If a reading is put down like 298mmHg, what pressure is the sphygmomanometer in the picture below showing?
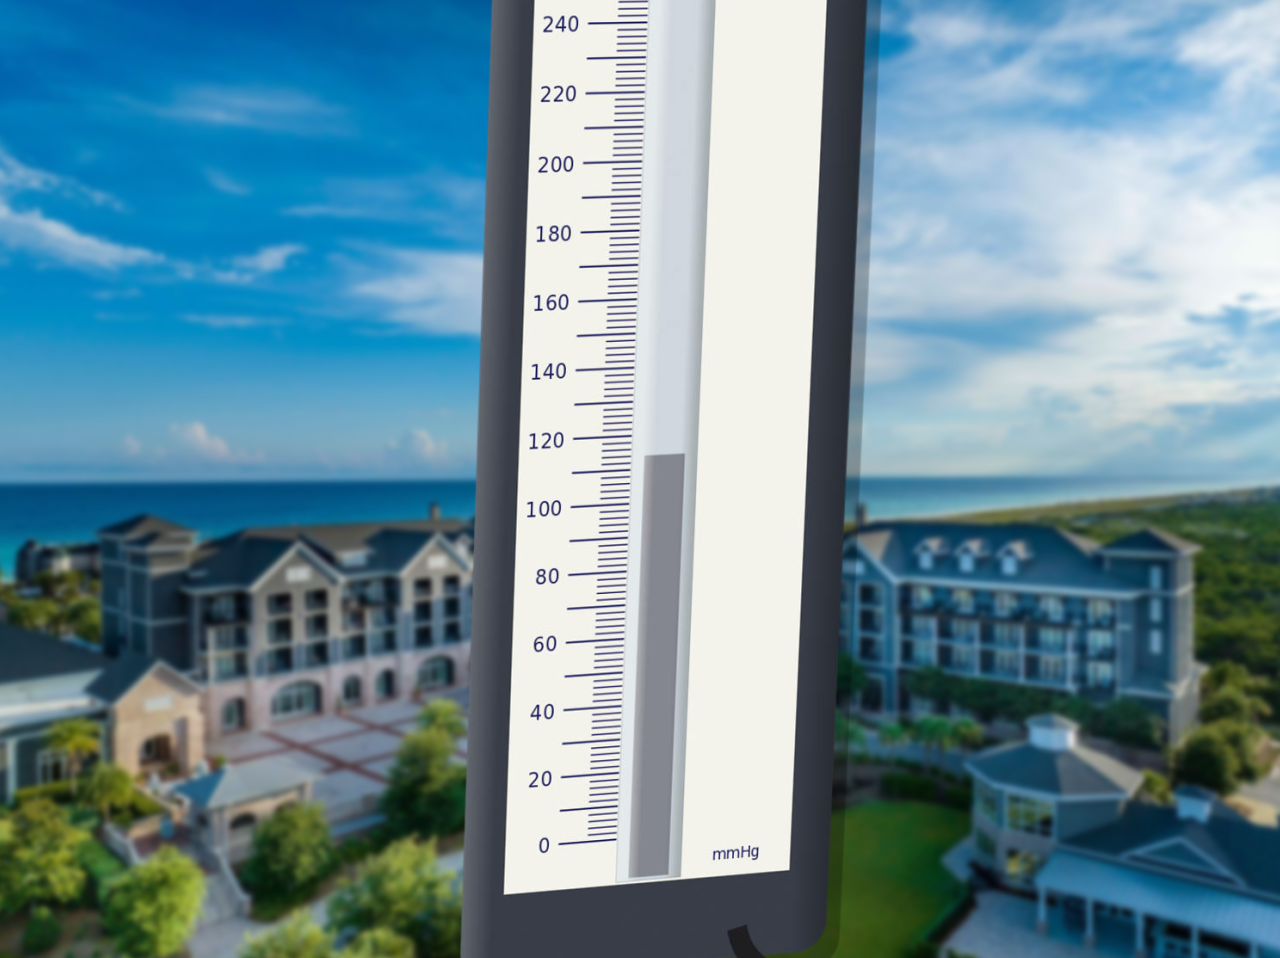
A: 114mmHg
